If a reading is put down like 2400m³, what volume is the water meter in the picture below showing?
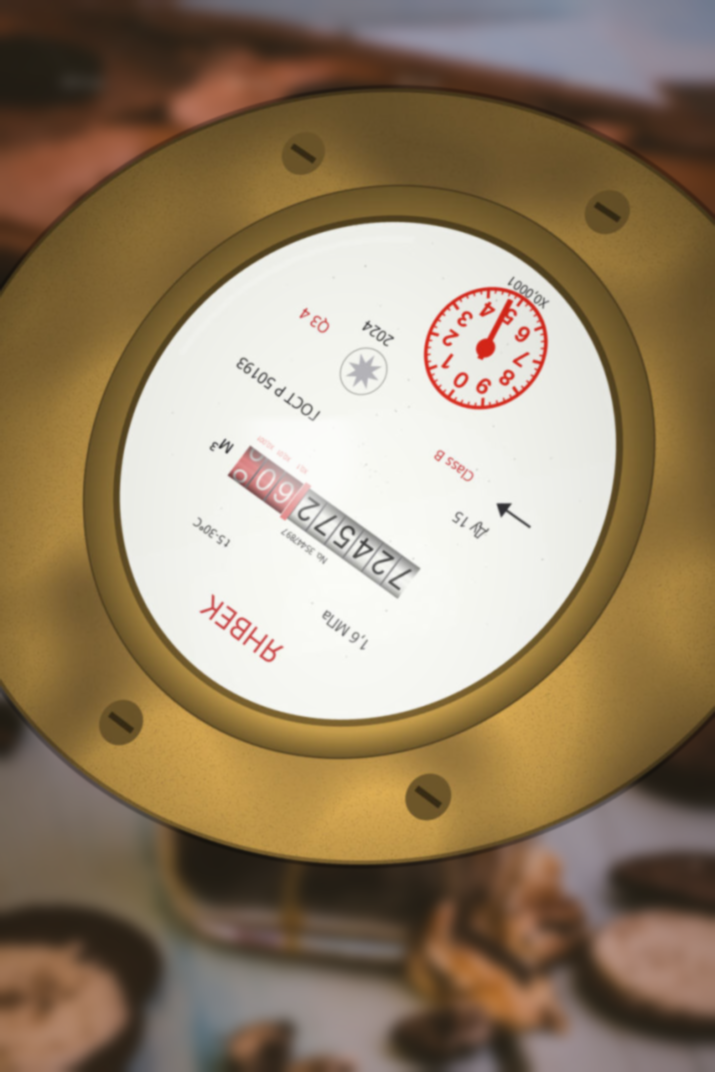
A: 724572.6084m³
